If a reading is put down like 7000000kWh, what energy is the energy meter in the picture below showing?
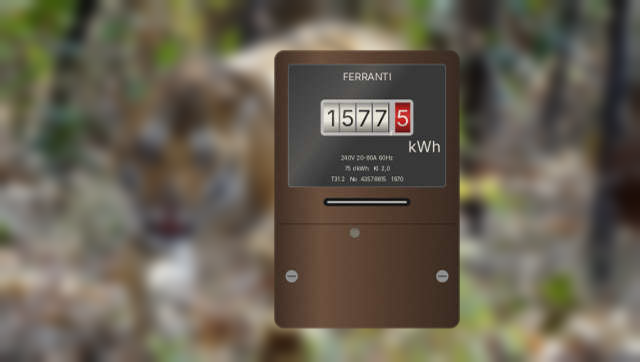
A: 1577.5kWh
